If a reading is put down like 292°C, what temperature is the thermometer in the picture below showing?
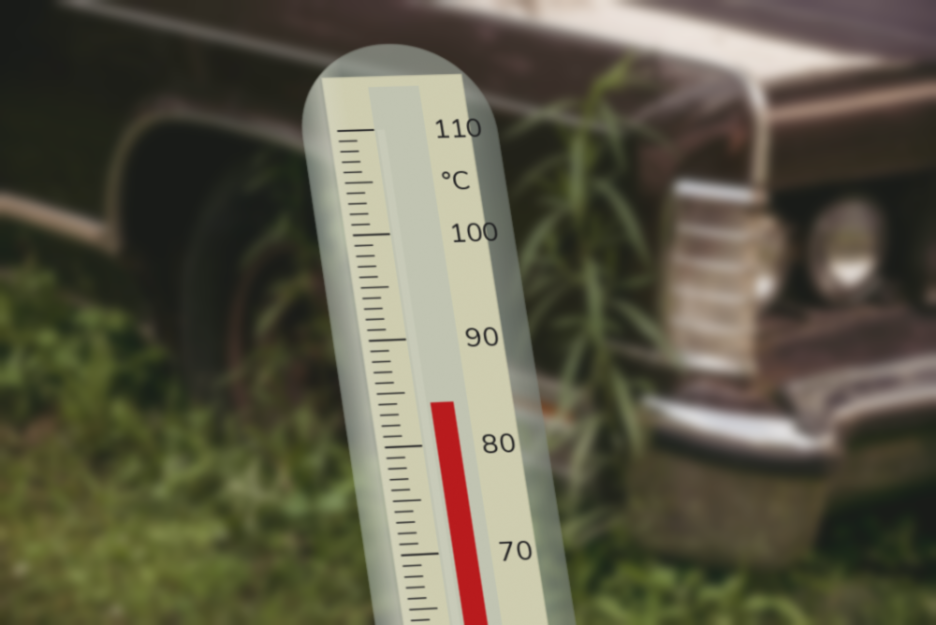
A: 84°C
